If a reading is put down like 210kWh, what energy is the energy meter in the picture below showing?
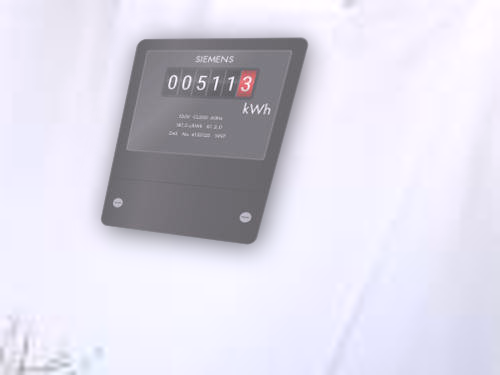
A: 511.3kWh
